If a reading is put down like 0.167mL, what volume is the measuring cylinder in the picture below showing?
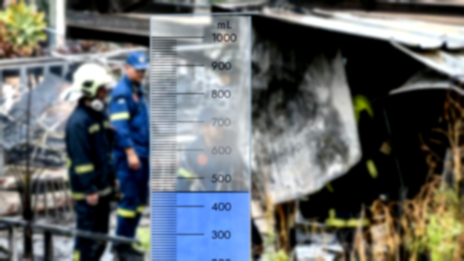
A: 450mL
